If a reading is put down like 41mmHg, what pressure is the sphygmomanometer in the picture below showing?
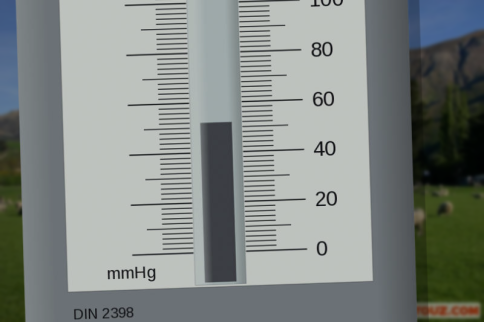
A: 52mmHg
